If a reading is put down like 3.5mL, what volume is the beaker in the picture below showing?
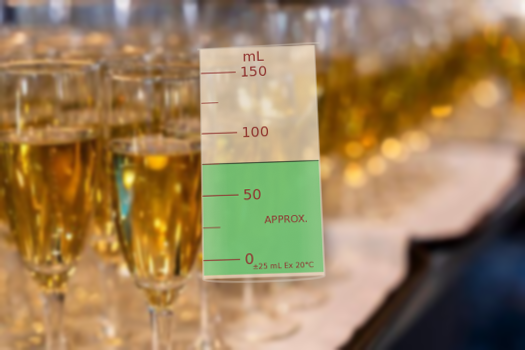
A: 75mL
